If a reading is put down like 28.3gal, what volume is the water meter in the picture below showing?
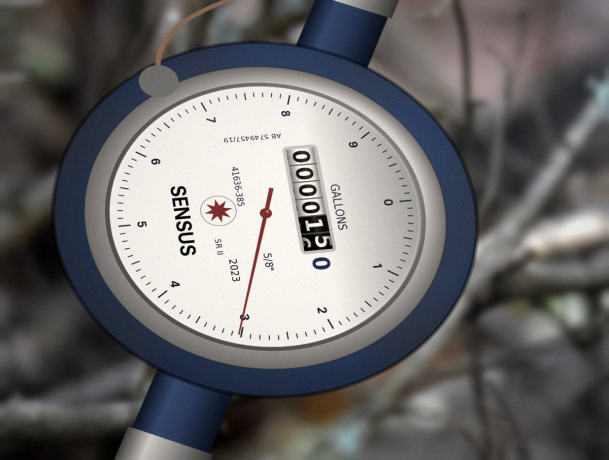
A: 153.0gal
